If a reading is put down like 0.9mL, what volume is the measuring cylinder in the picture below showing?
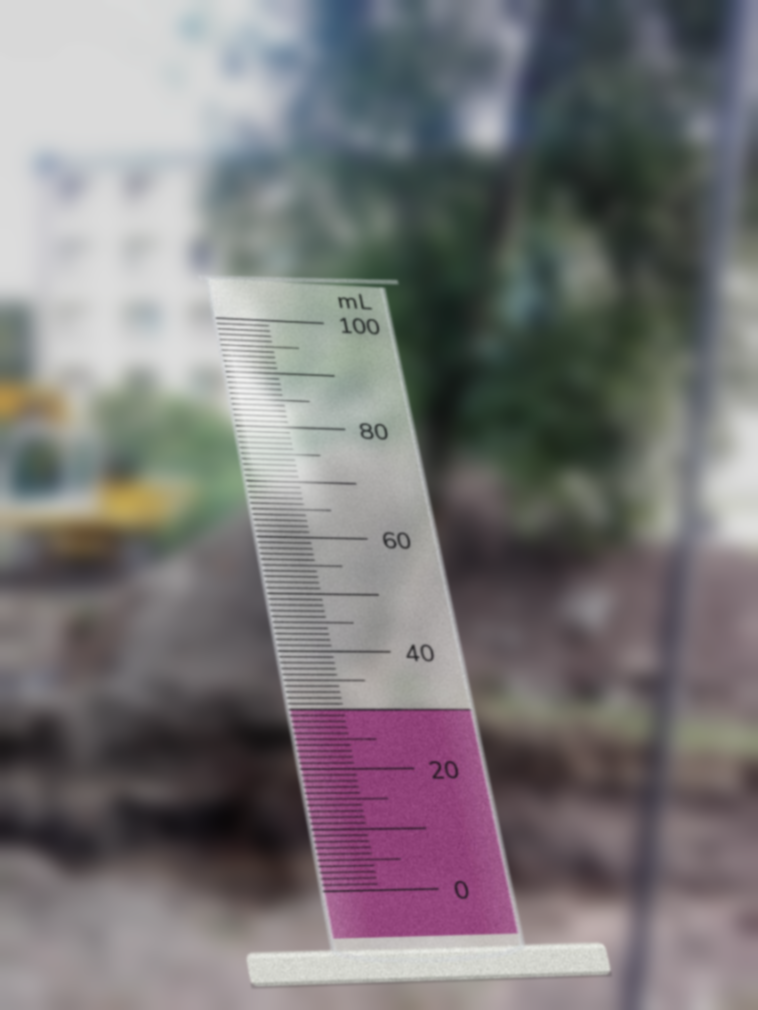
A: 30mL
